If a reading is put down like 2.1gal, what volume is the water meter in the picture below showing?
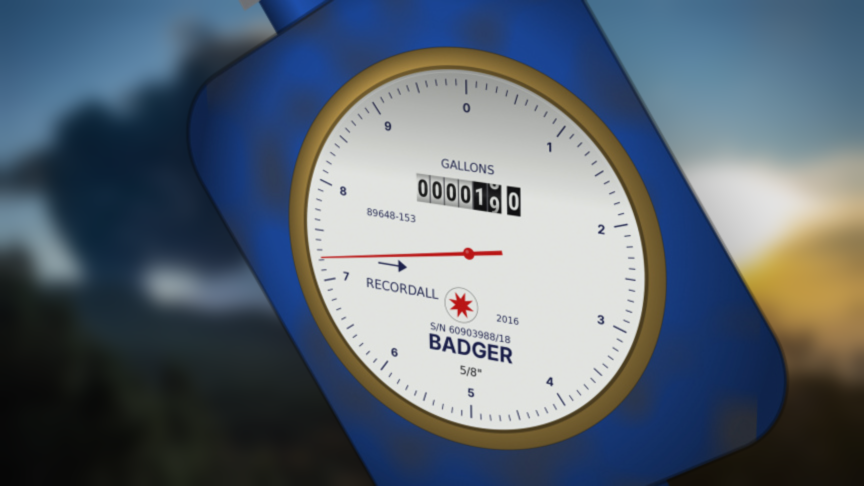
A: 187.2gal
